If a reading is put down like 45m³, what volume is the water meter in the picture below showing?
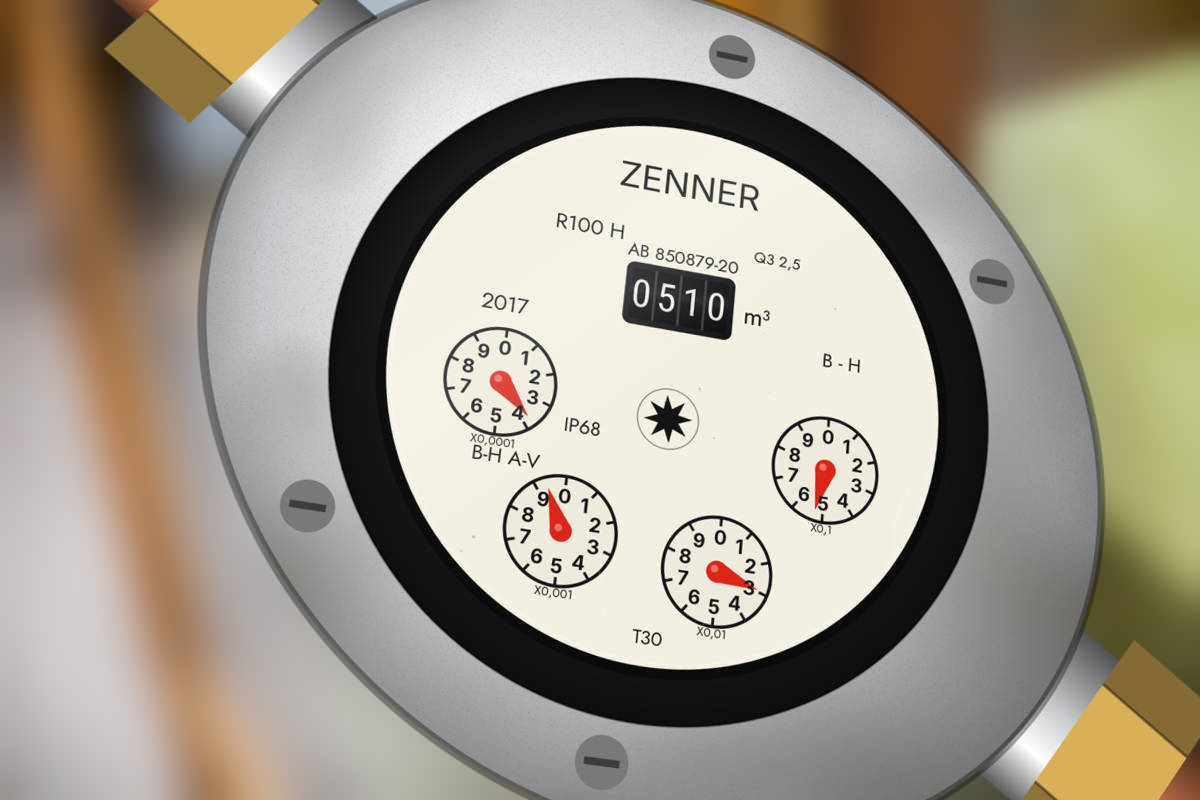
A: 510.5293m³
